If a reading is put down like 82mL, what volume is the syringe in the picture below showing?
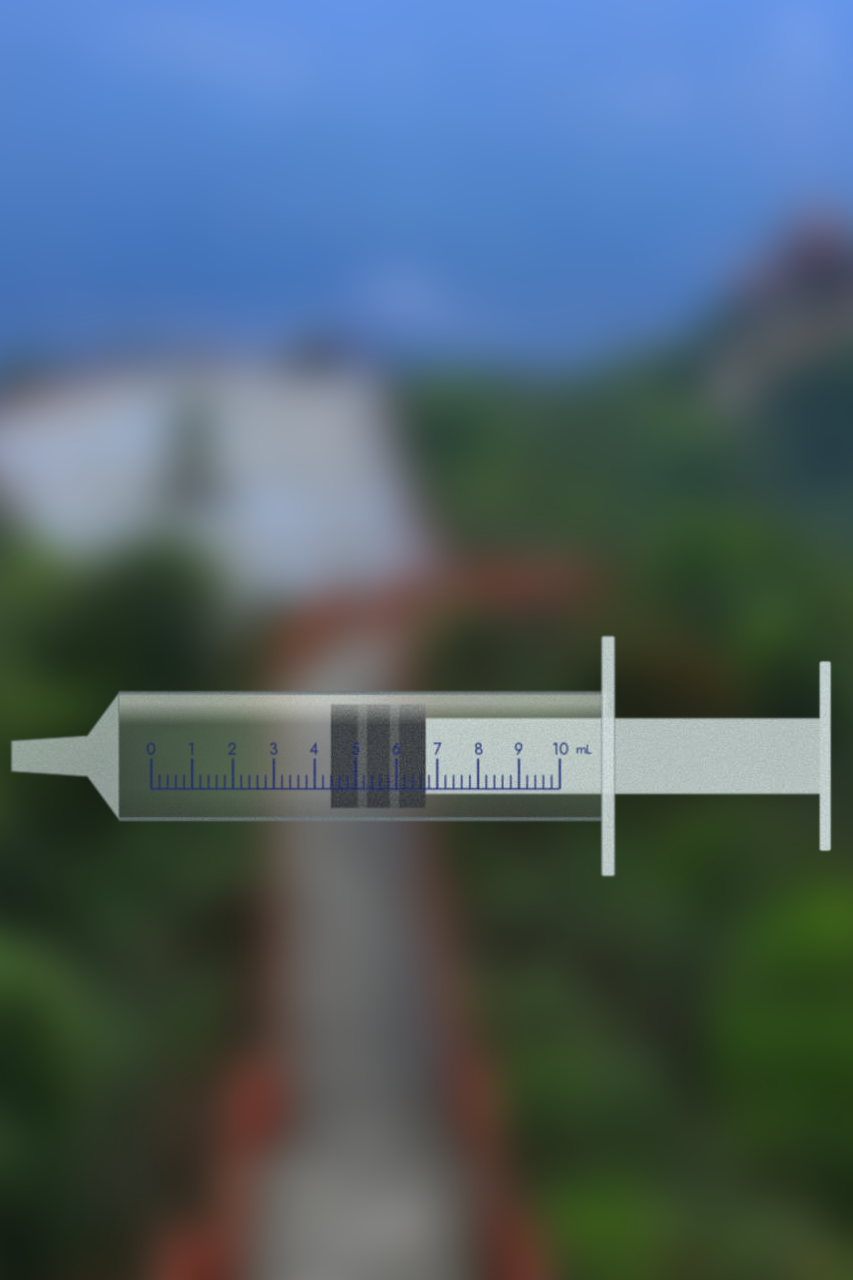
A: 4.4mL
